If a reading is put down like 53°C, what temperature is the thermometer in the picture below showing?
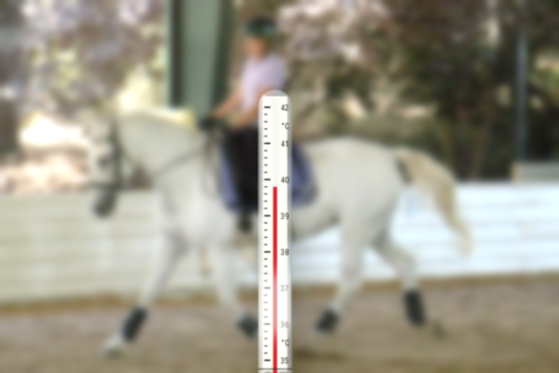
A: 39.8°C
